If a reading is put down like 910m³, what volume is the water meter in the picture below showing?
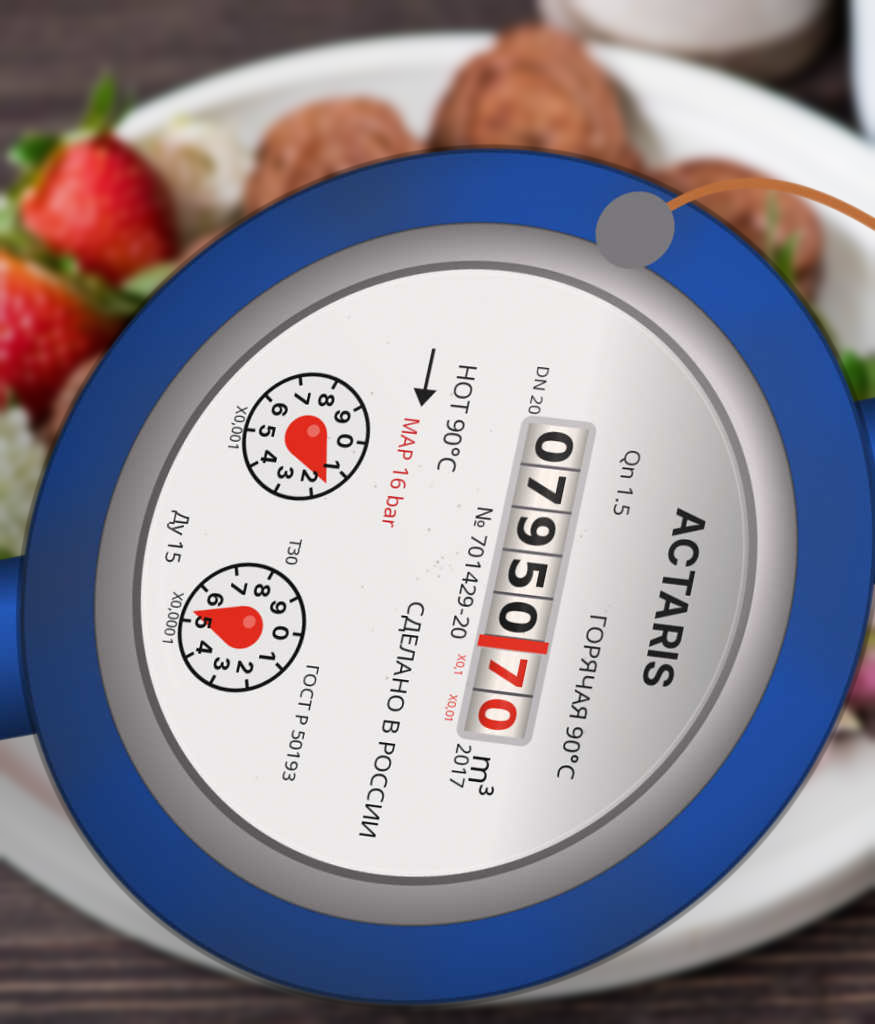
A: 7950.7015m³
